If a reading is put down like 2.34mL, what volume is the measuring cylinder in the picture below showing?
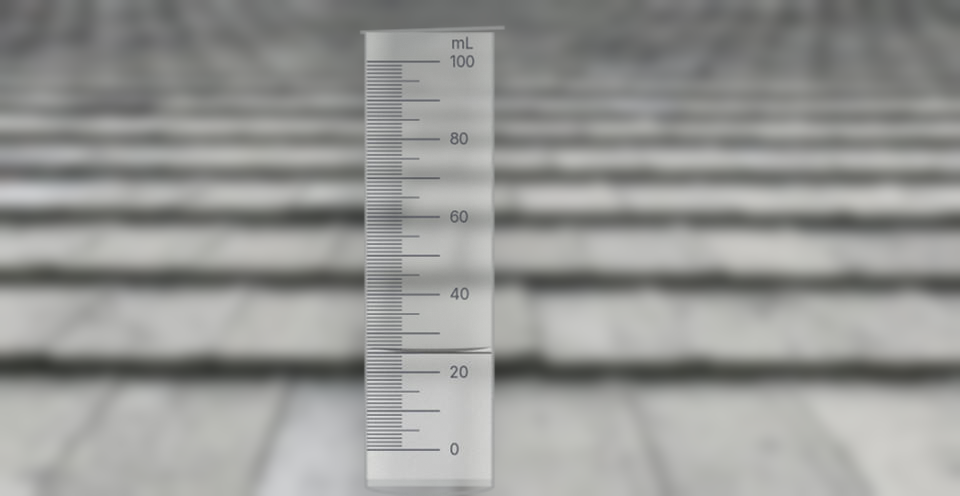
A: 25mL
